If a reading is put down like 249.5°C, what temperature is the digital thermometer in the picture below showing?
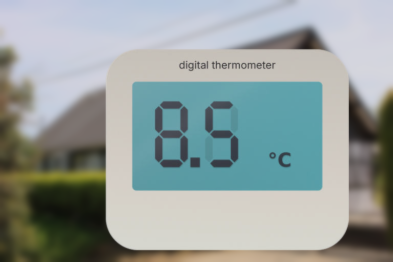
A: 8.5°C
